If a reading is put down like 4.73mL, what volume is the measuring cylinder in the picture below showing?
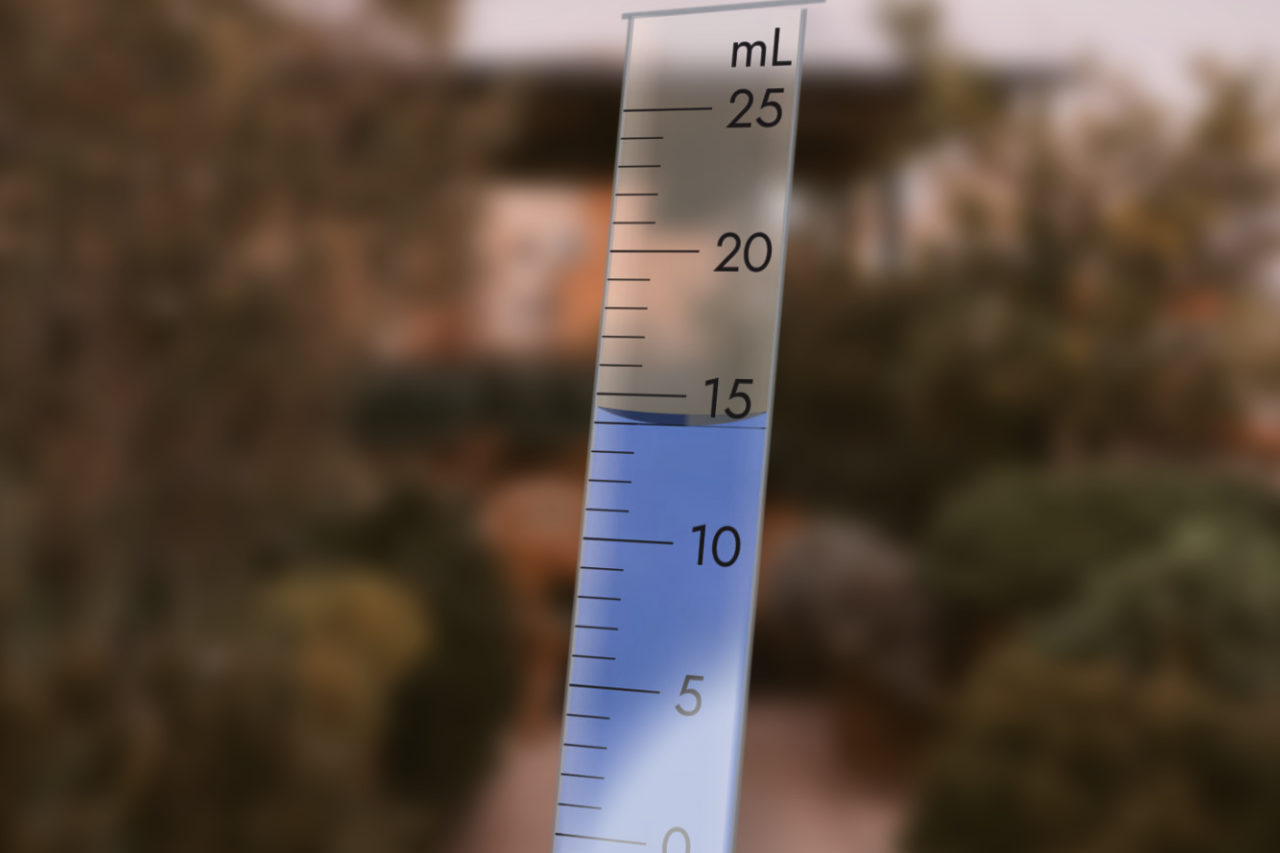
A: 14mL
